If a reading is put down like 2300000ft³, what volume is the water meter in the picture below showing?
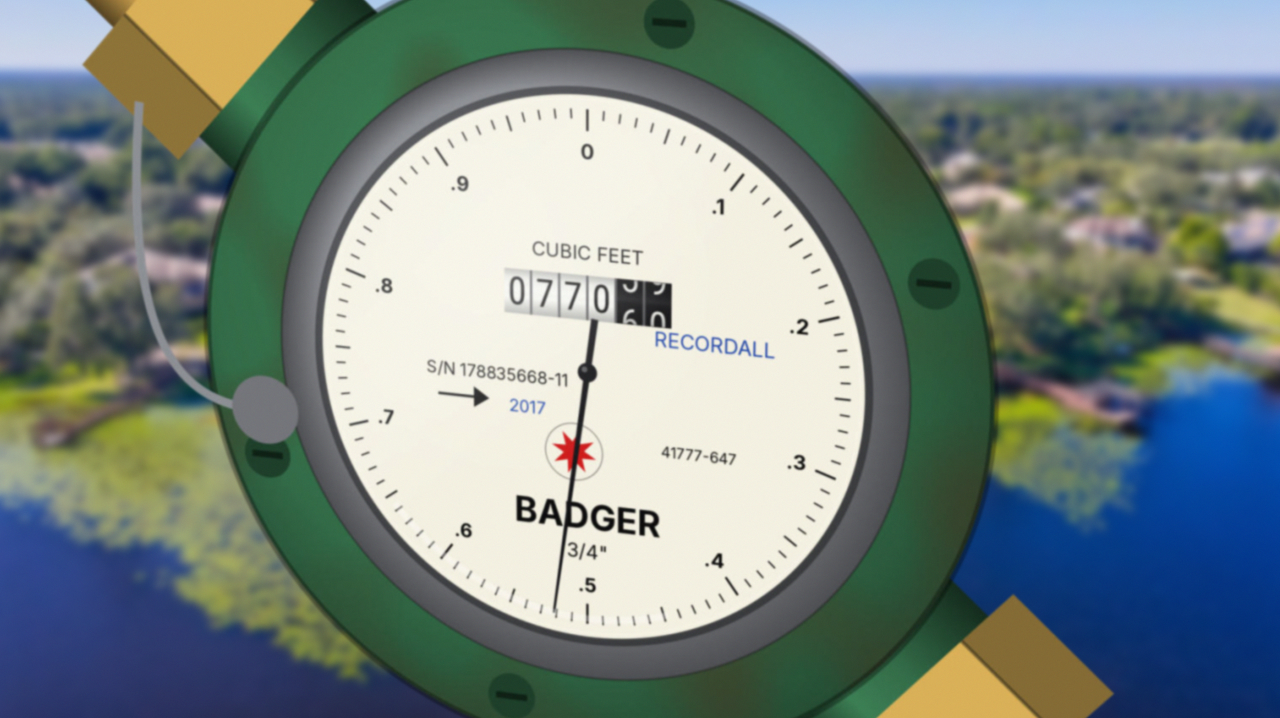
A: 77059.52ft³
